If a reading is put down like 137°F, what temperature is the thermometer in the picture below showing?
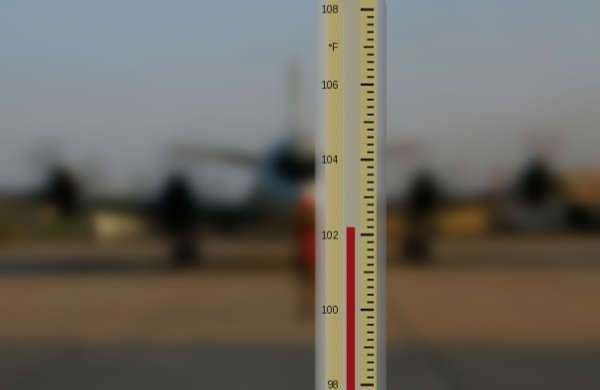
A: 102.2°F
